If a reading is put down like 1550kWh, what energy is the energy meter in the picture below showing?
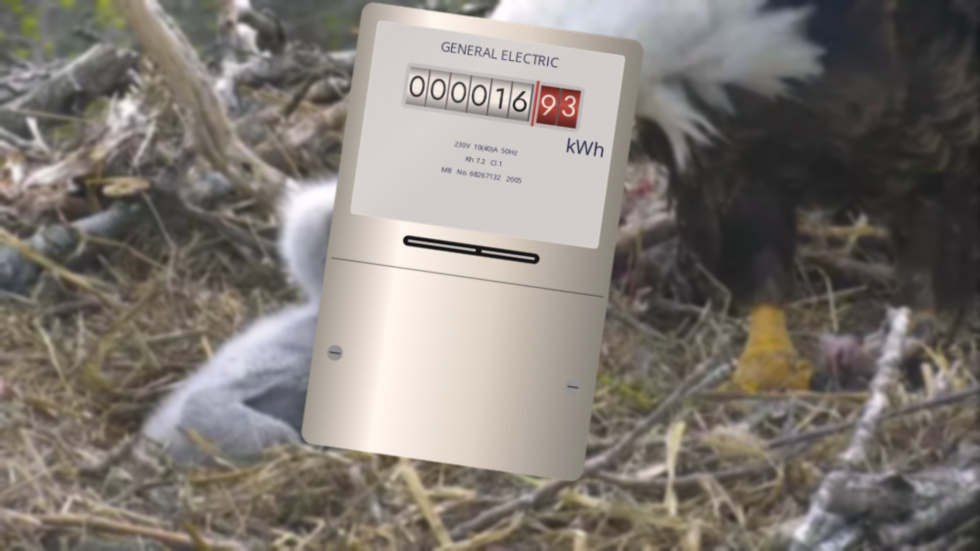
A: 16.93kWh
